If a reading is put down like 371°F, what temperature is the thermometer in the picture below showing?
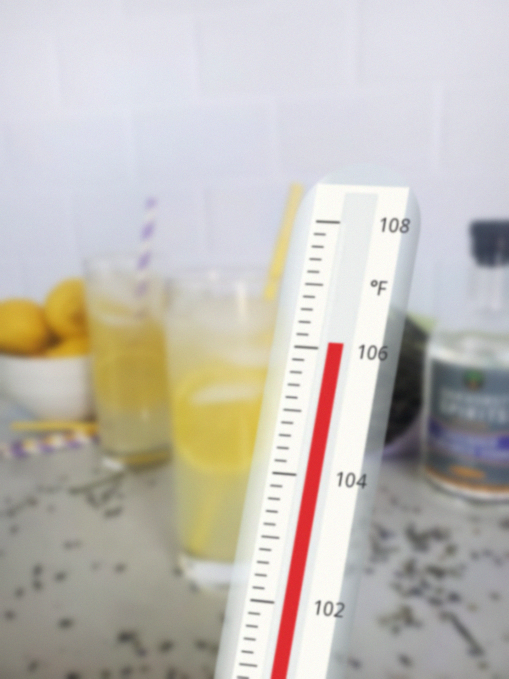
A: 106.1°F
